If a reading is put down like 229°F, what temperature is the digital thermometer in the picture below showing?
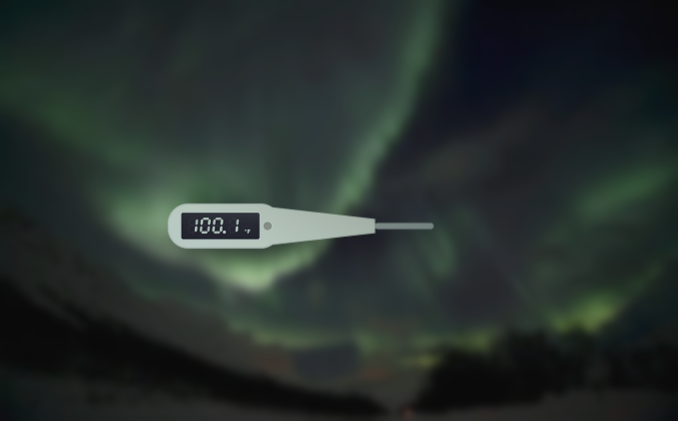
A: 100.1°F
